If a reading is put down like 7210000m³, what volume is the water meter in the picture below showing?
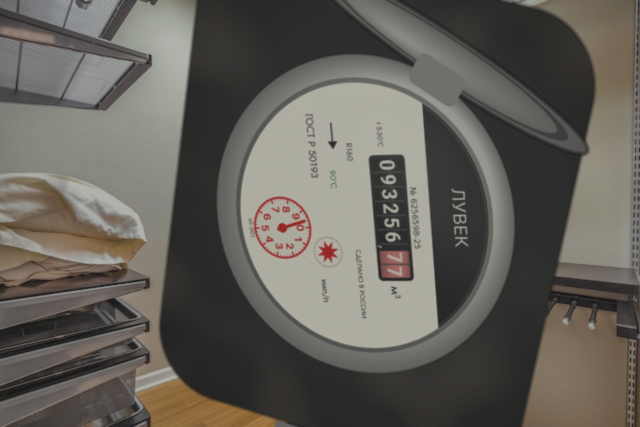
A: 93256.769m³
